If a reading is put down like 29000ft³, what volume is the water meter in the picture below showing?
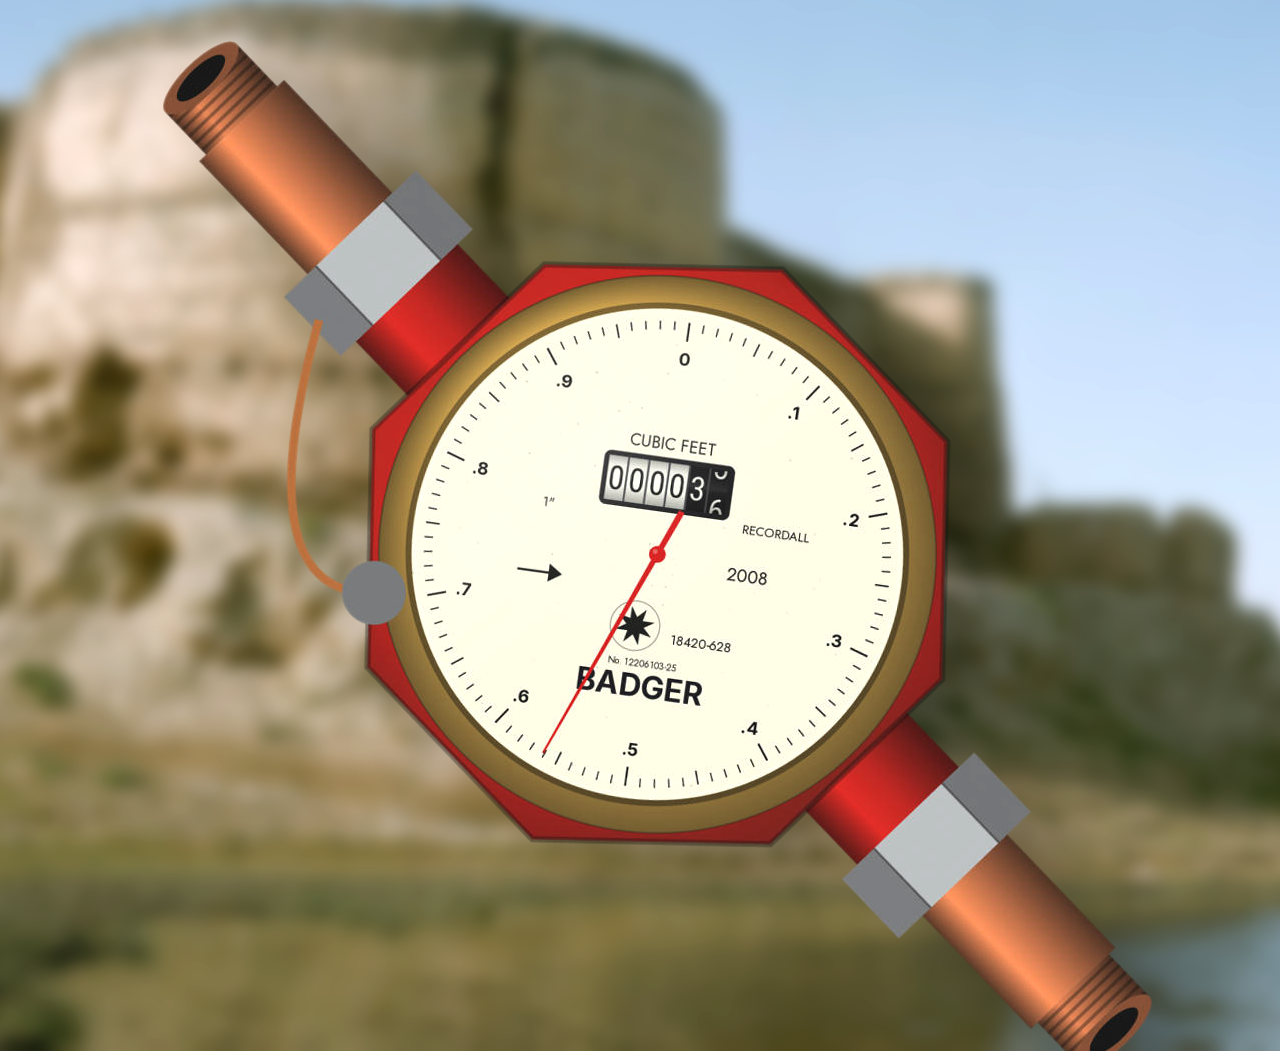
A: 35.56ft³
